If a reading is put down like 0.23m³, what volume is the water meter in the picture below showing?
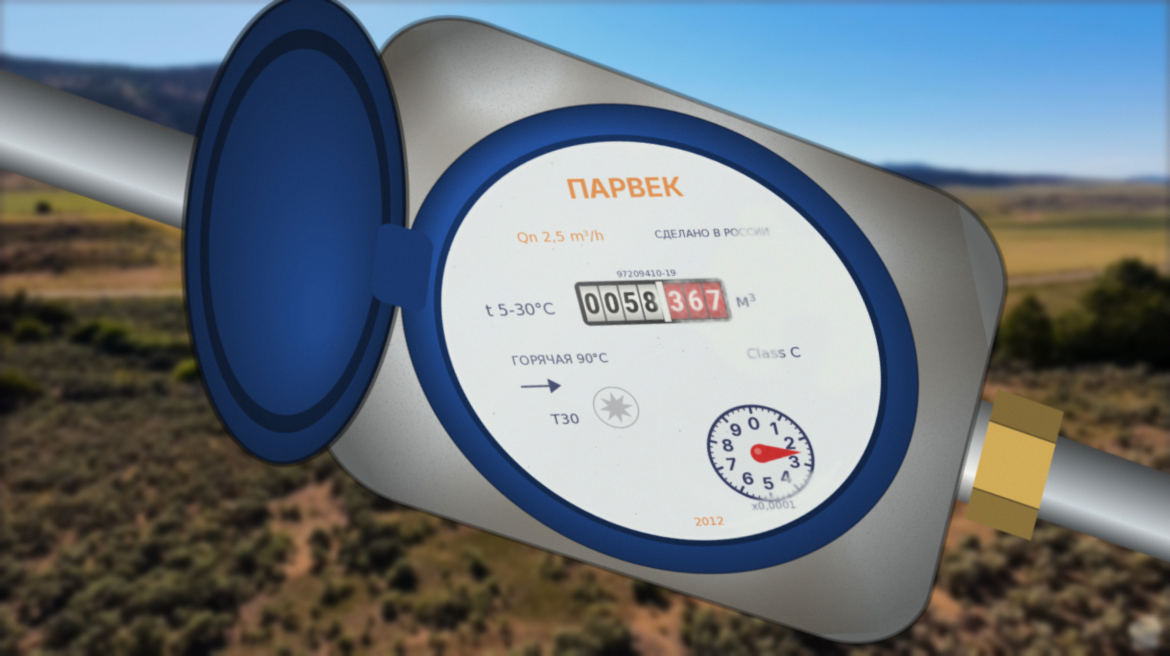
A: 58.3672m³
